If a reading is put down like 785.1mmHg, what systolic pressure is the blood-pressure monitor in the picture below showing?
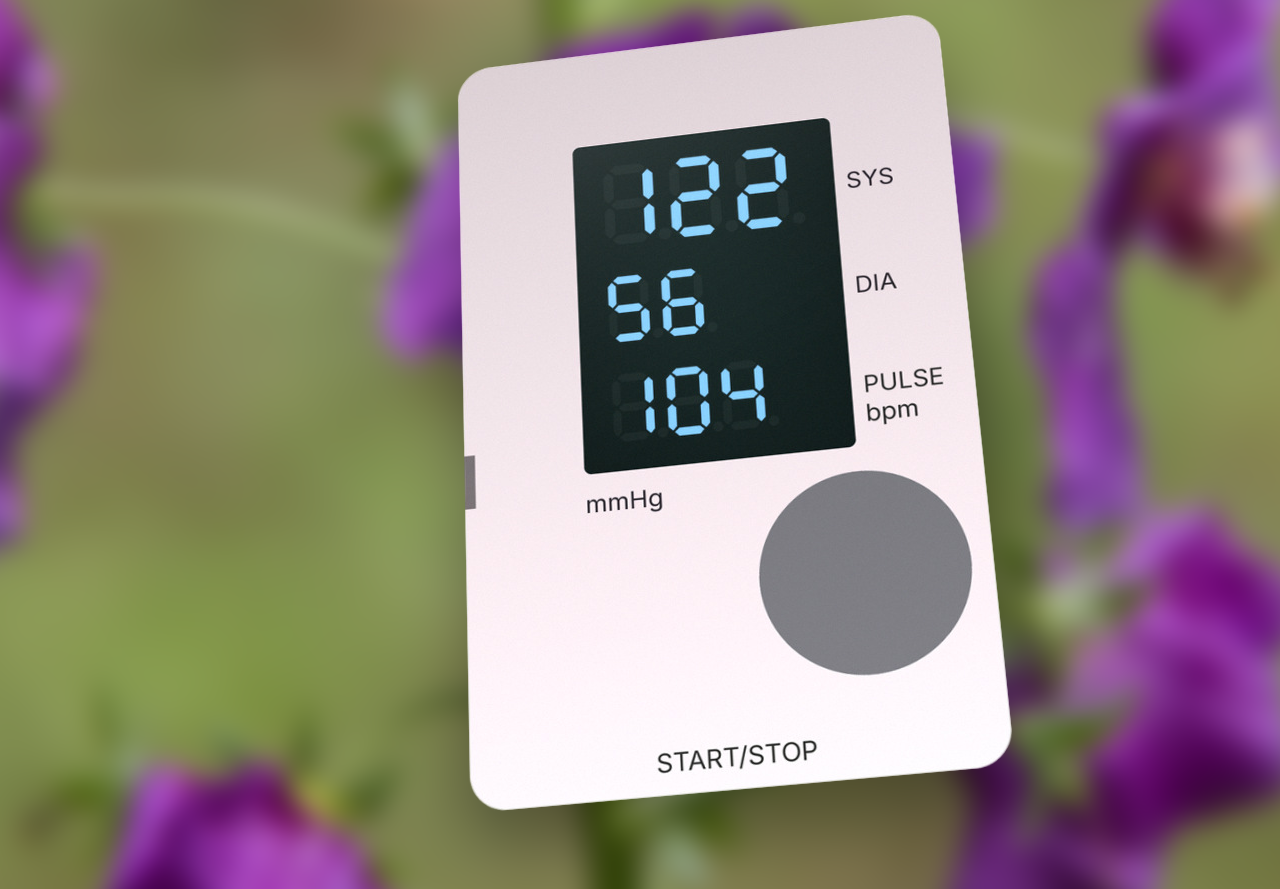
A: 122mmHg
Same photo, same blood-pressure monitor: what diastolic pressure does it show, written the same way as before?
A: 56mmHg
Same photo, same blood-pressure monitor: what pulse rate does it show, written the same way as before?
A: 104bpm
